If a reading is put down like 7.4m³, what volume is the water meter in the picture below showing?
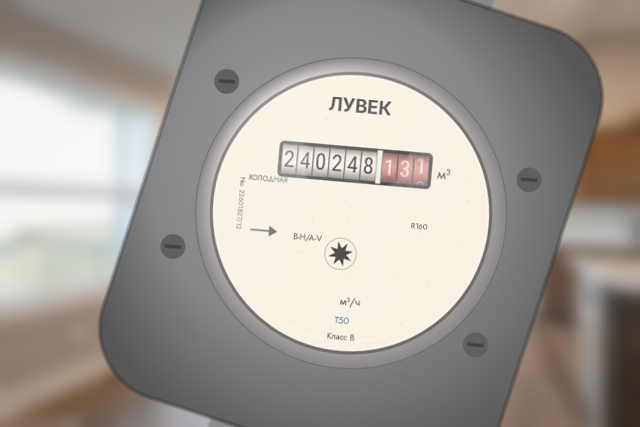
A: 240248.131m³
